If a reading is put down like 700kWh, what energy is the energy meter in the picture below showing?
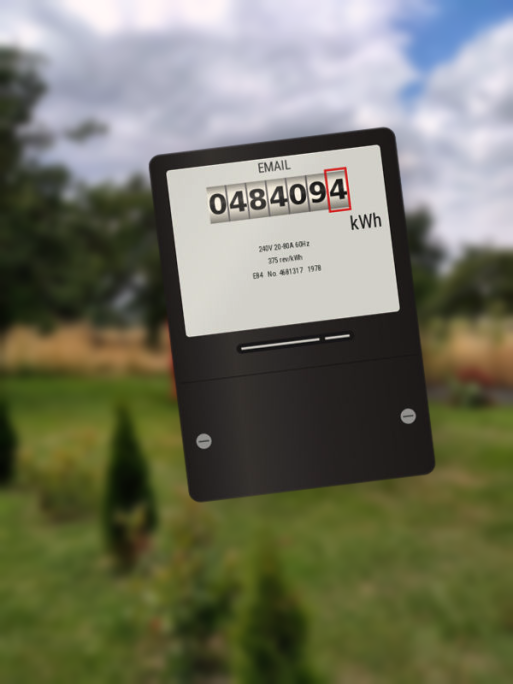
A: 48409.4kWh
